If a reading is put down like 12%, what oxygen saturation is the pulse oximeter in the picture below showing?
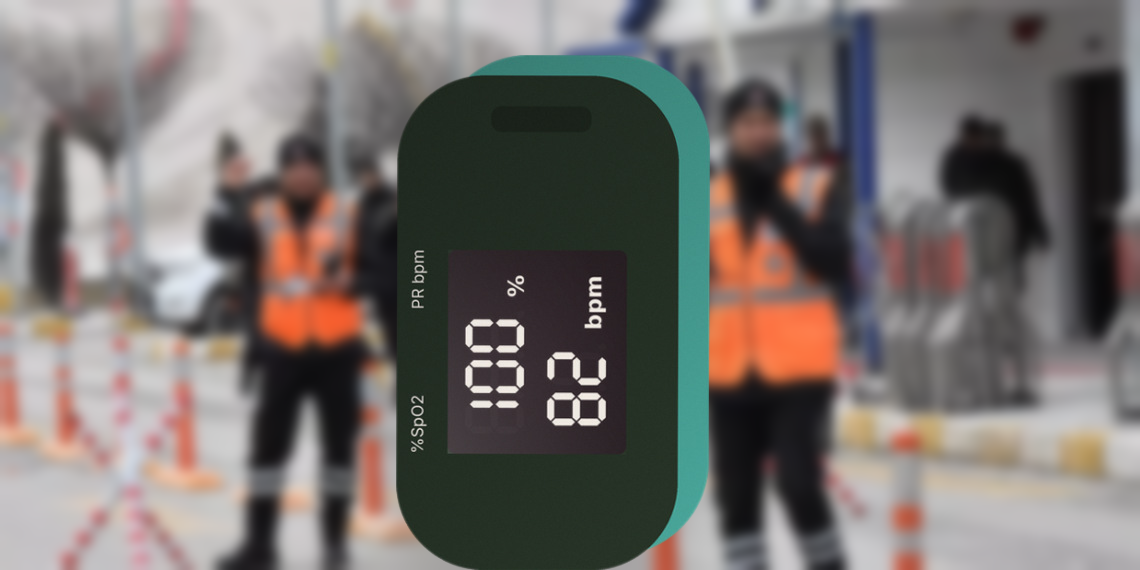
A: 100%
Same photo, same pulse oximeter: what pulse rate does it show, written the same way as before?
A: 82bpm
